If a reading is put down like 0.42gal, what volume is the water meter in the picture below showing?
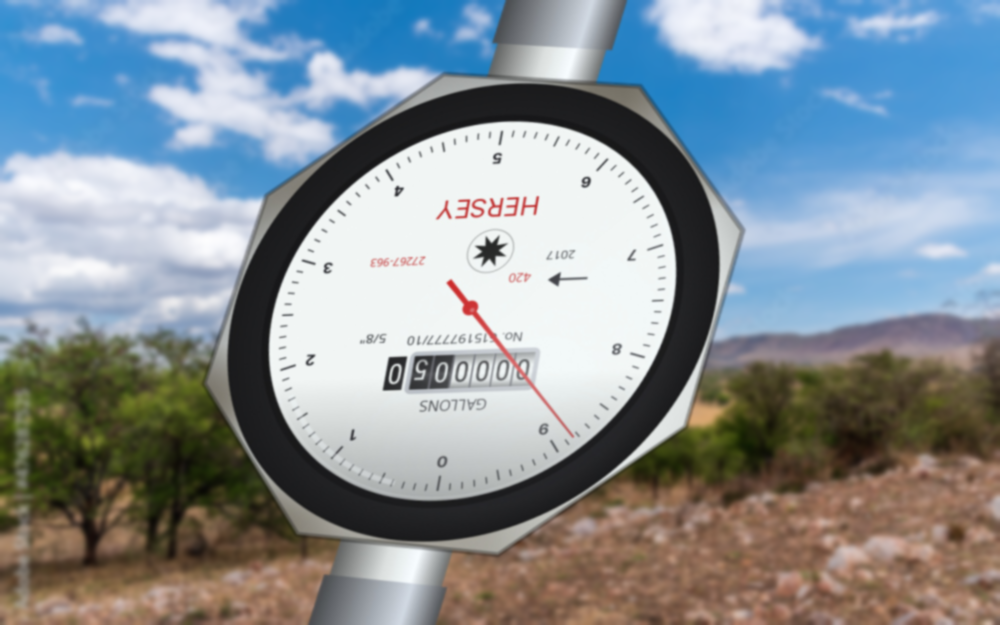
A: 48.8gal
